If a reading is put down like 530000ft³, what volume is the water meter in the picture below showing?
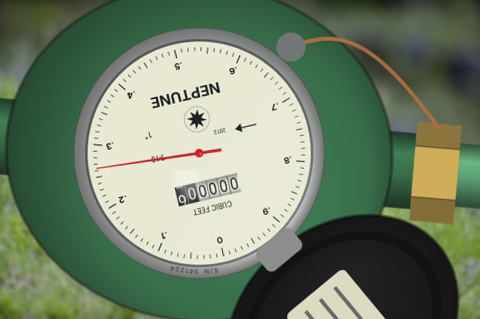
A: 6.26ft³
